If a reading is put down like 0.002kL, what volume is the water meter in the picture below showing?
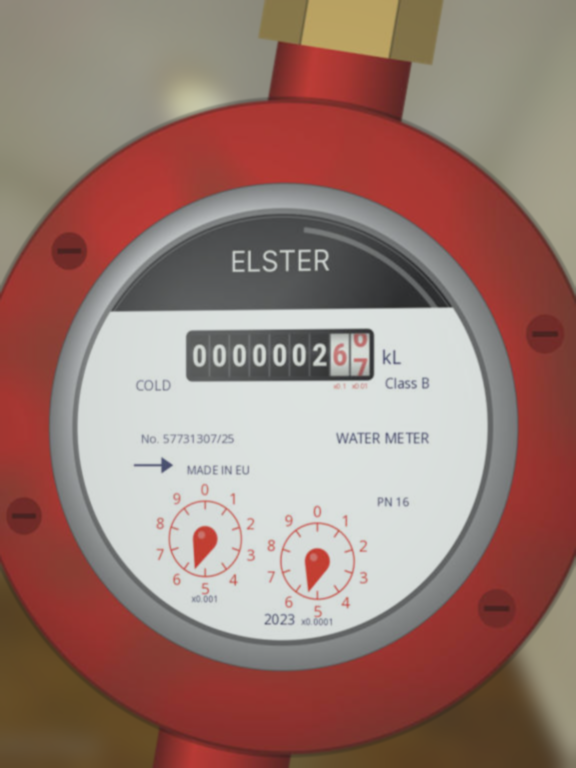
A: 2.6655kL
